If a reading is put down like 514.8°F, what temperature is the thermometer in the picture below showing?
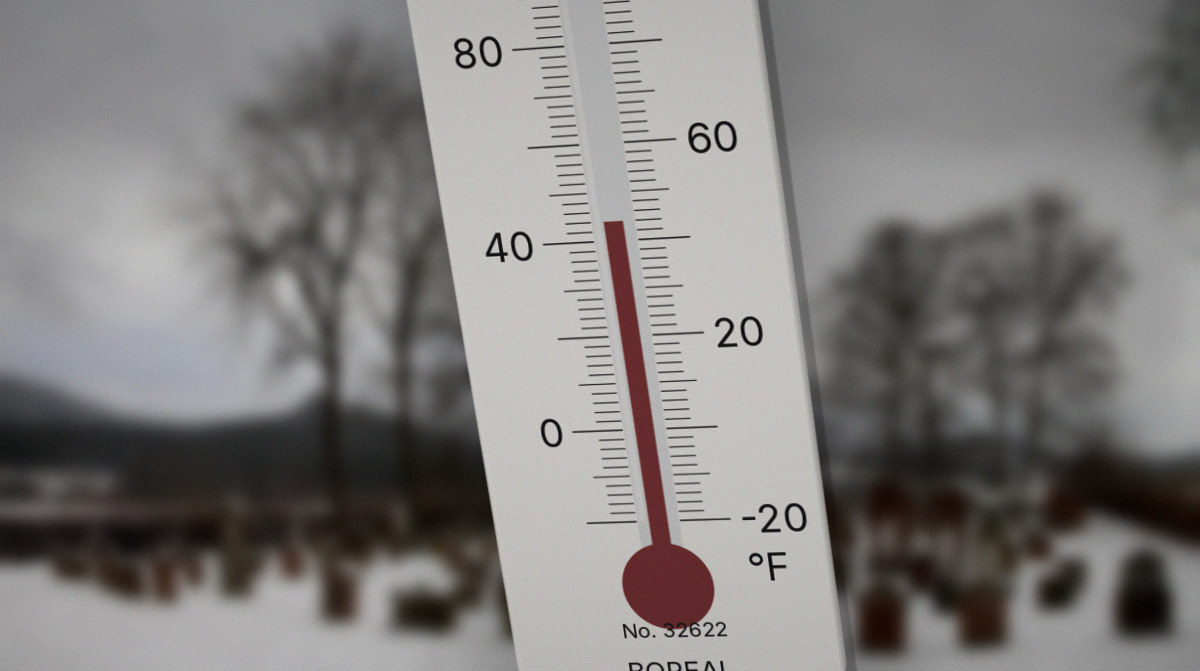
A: 44°F
